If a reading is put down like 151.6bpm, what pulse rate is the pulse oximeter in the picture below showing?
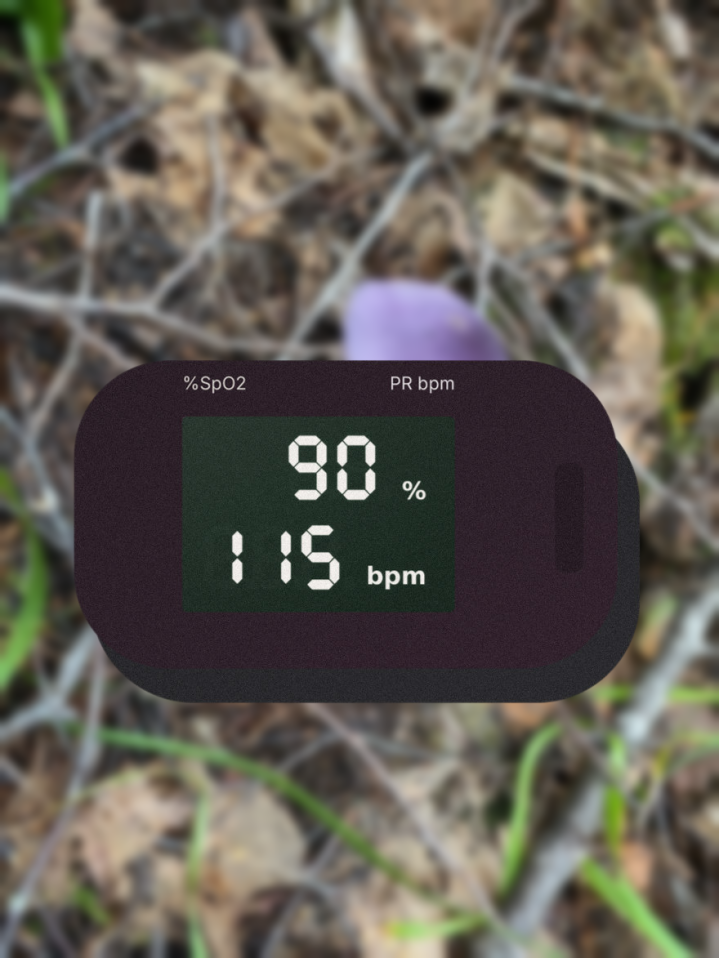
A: 115bpm
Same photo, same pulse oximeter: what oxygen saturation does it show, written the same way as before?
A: 90%
